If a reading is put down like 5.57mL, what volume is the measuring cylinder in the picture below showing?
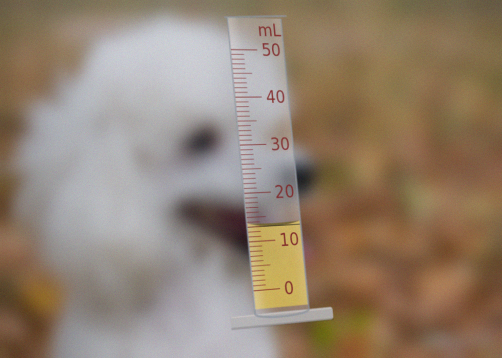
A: 13mL
